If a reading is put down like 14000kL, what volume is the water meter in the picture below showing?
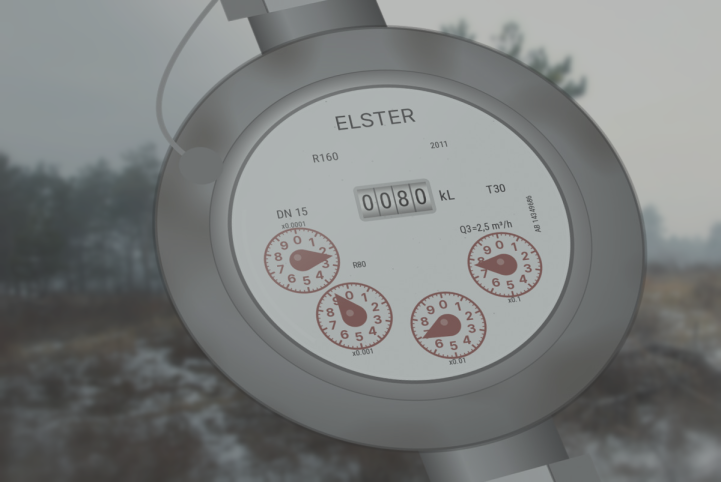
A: 80.7692kL
